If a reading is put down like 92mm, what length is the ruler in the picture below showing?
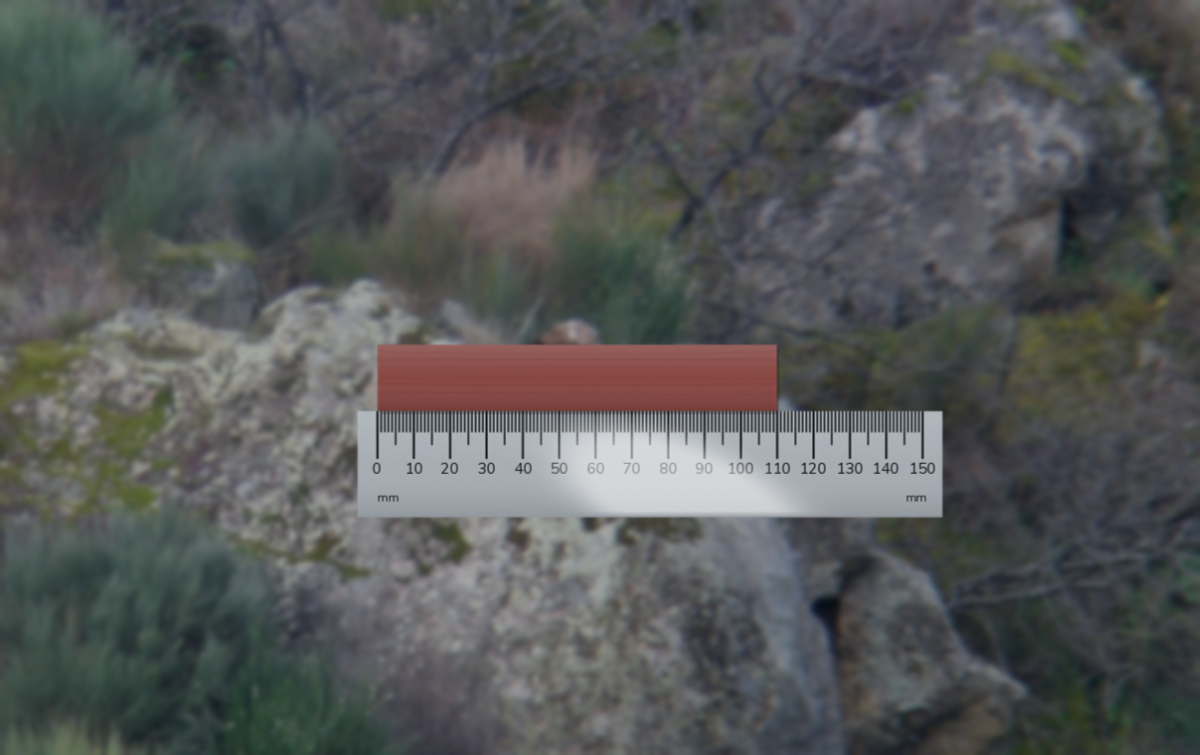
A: 110mm
